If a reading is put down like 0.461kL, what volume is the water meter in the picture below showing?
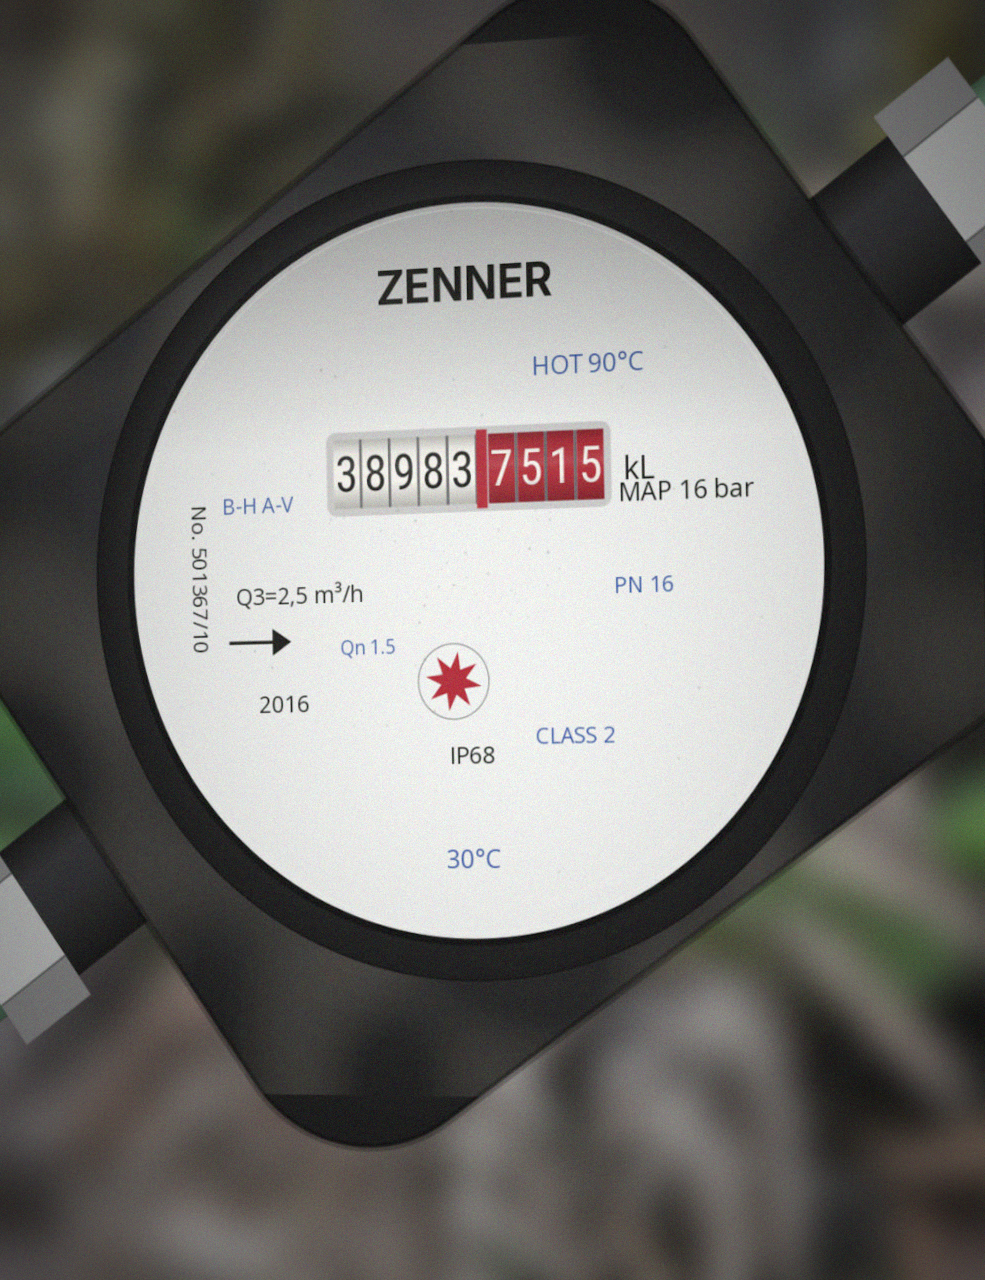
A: 38983.7515kL
